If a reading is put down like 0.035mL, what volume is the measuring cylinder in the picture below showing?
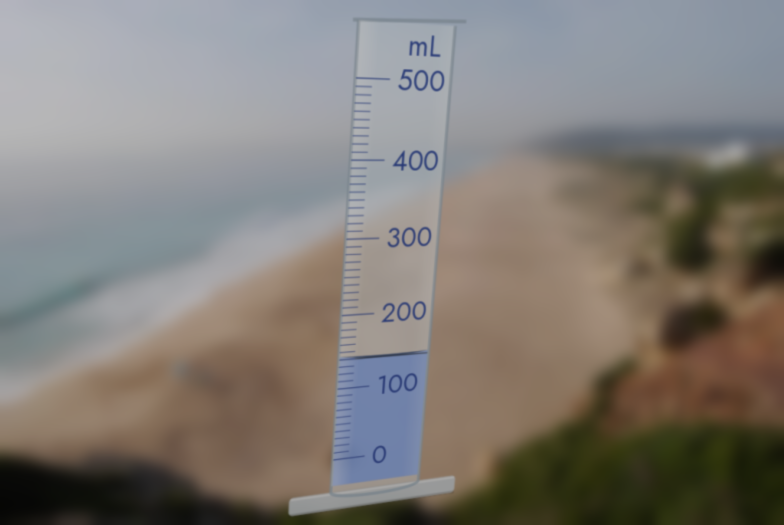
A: 140mL
